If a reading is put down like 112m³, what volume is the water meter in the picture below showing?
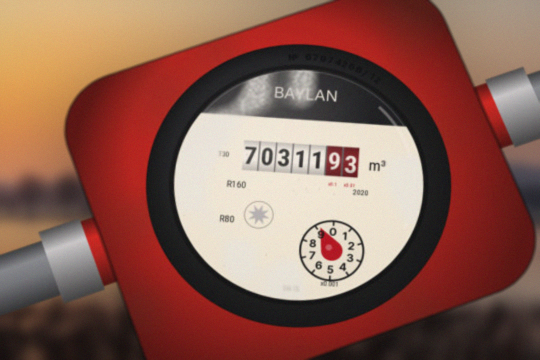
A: 70311.929m³
